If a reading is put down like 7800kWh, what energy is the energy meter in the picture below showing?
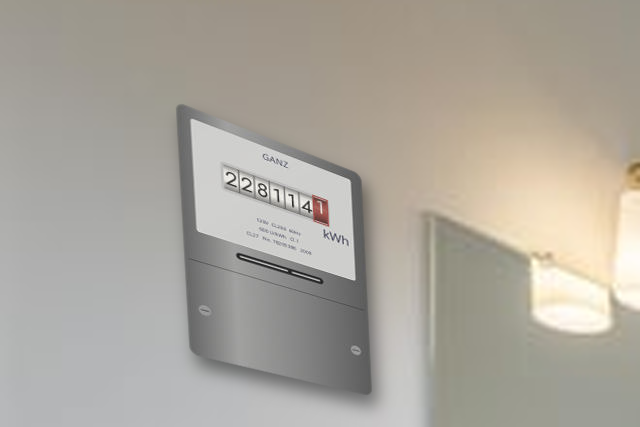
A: 228114.1kWh
